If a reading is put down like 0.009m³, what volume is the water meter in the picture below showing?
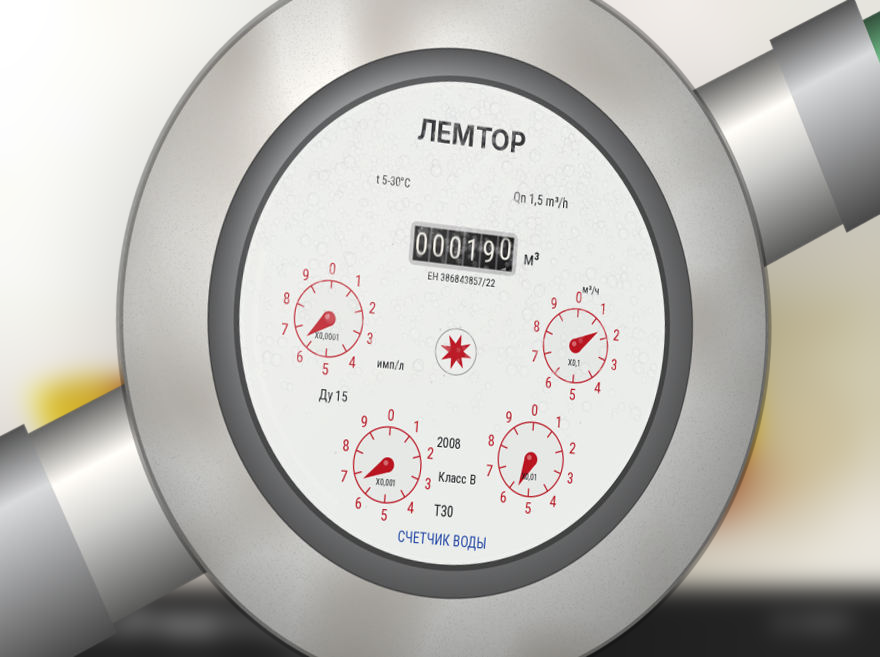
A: 190.1566m³
